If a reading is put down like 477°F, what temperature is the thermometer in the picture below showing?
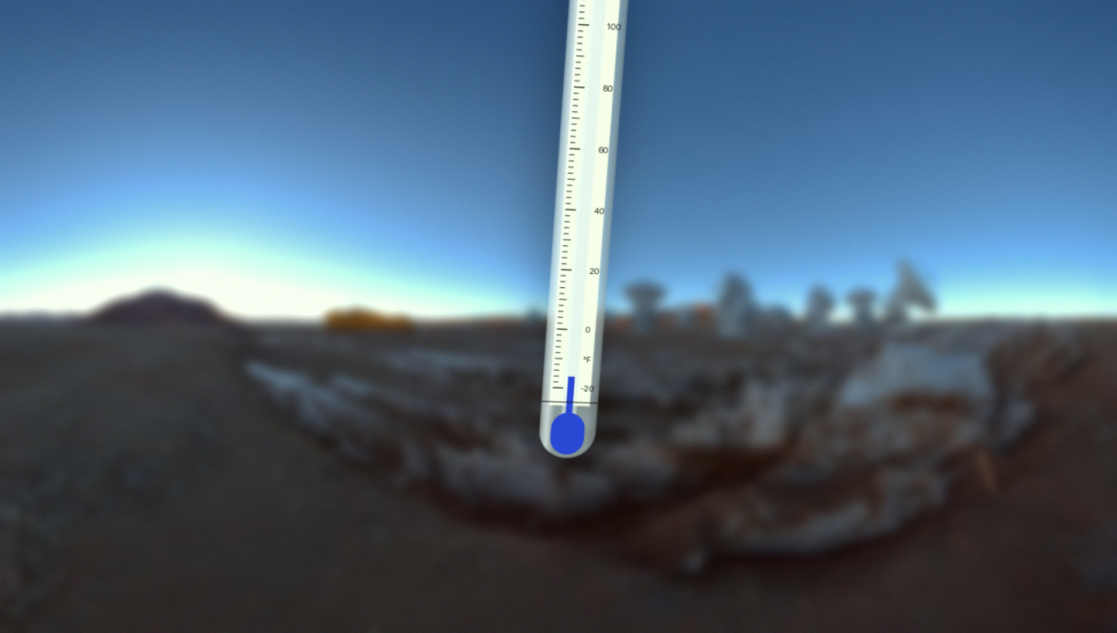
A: -16°F
